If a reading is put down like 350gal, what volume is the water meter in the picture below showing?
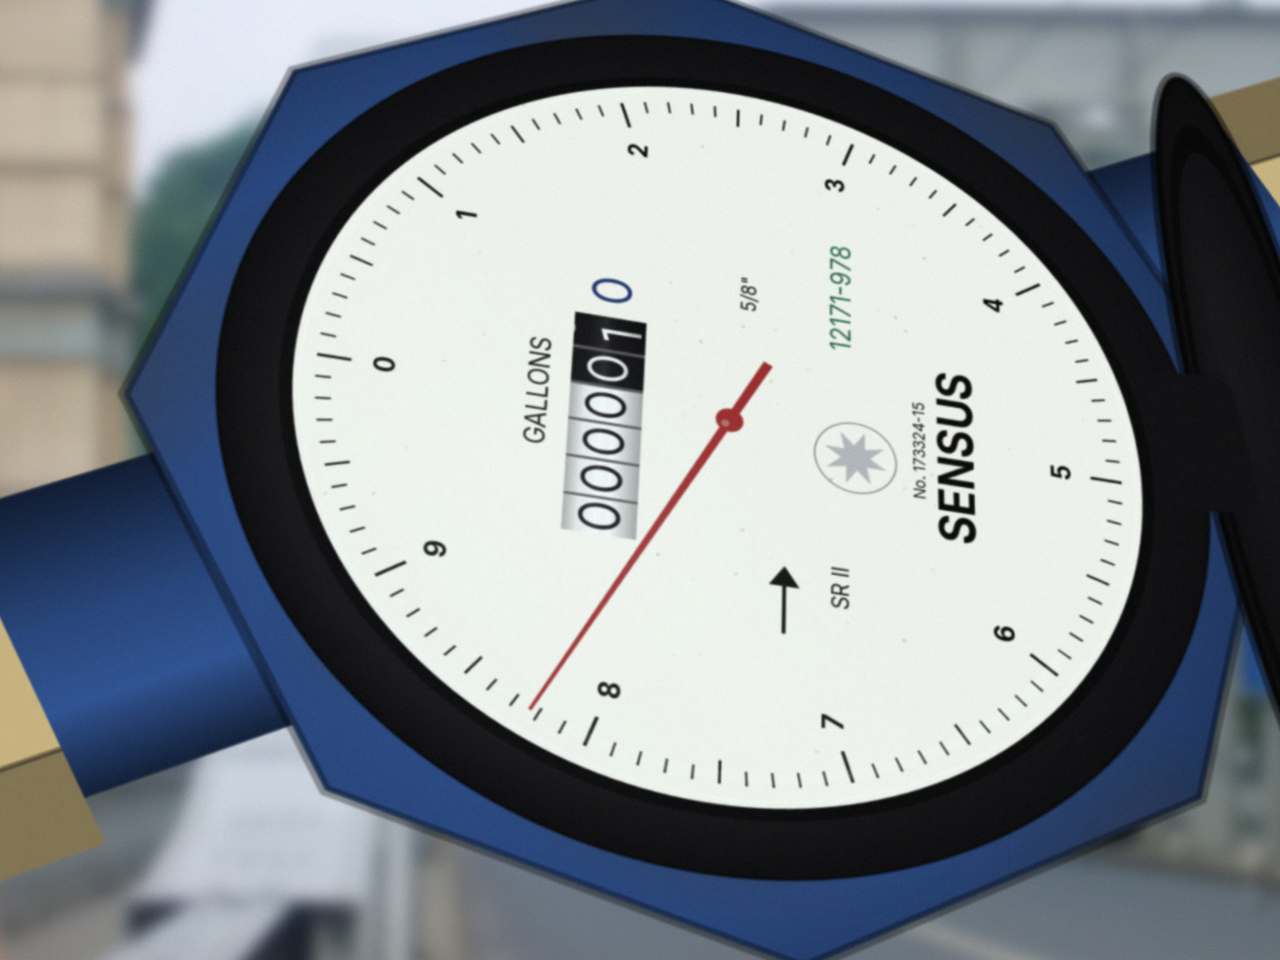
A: 8.2gal
